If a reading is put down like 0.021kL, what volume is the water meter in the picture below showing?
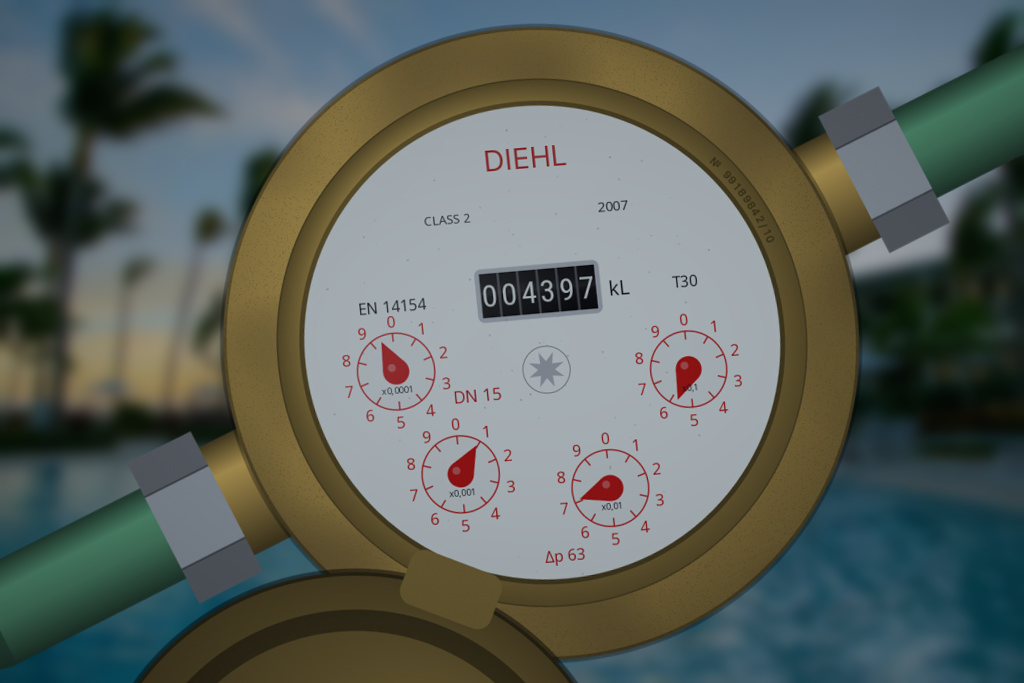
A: 4397.5709kL
